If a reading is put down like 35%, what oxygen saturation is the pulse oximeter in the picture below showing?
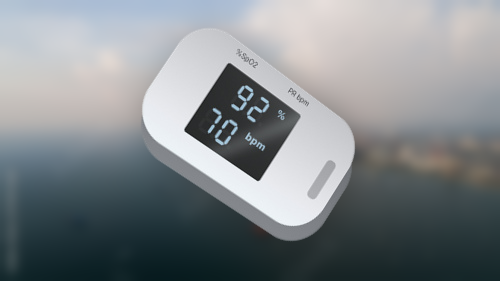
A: 92%
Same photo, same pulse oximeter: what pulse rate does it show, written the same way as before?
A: 70bpm
